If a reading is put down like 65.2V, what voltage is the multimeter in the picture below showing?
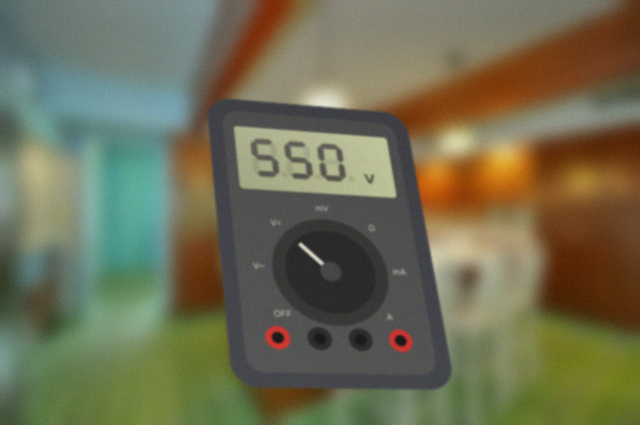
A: 550V
